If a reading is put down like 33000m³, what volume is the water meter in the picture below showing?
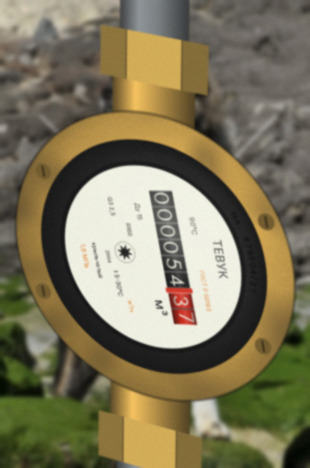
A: 54.37m³
